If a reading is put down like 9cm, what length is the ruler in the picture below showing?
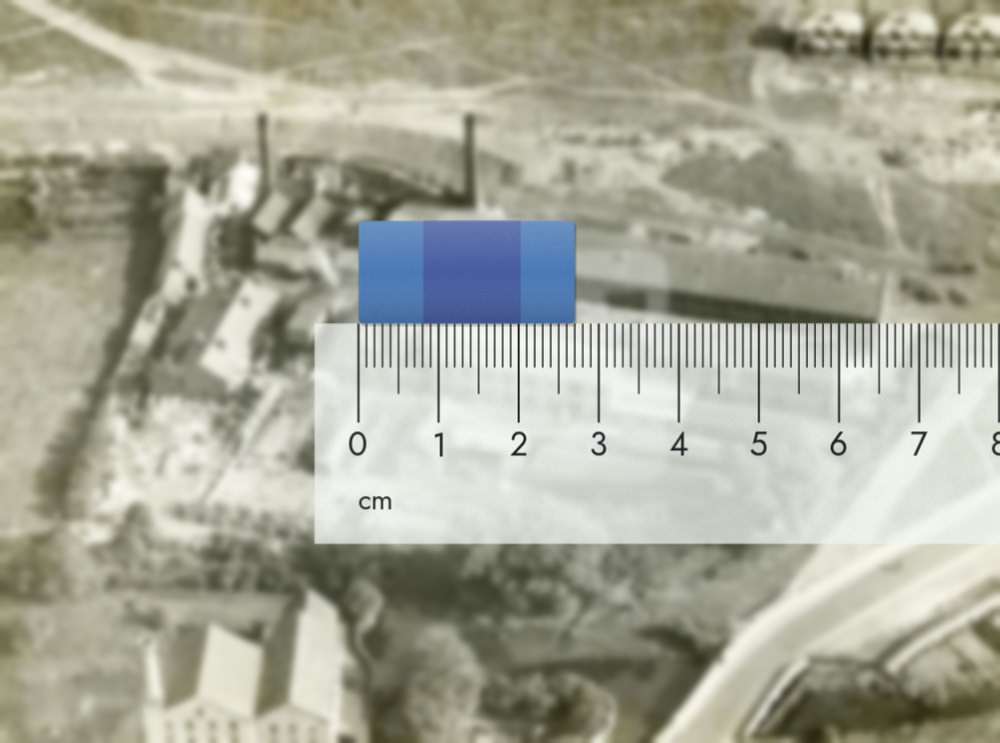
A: 2.7cm
